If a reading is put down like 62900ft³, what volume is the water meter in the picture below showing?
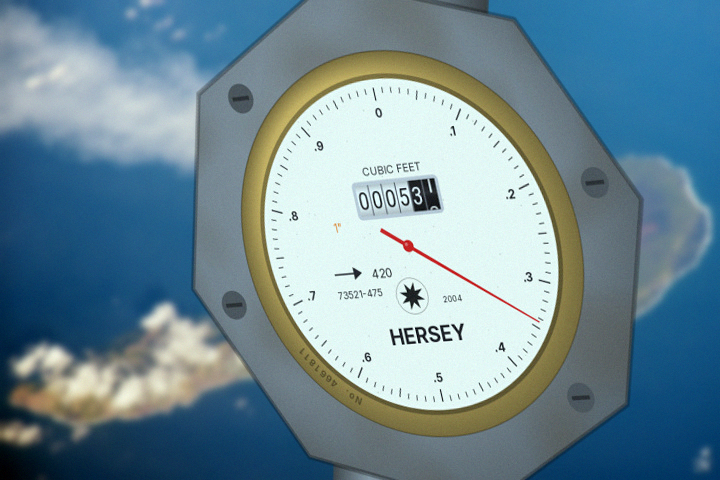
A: 531.34ft³
